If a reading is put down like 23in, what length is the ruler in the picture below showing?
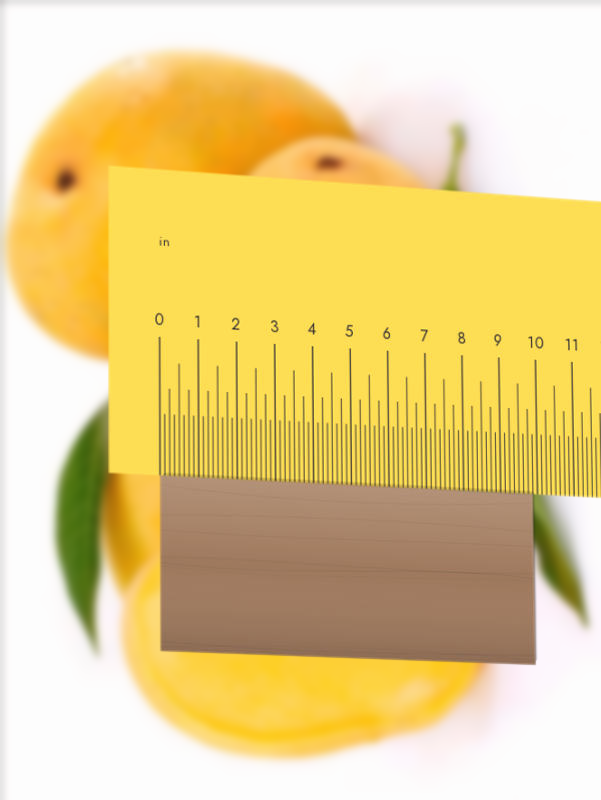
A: 9.875in
